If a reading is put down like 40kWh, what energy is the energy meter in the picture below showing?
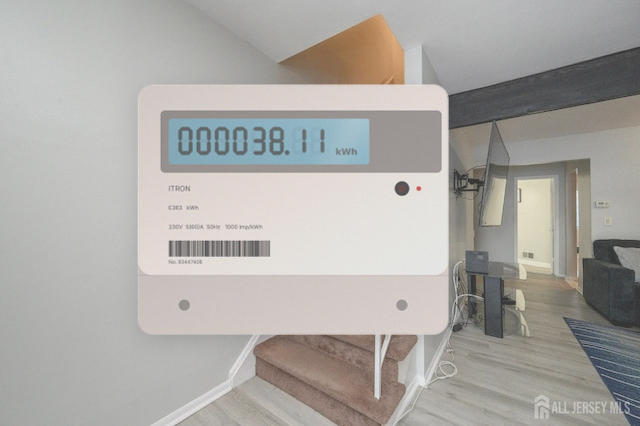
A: 38.11kWh
